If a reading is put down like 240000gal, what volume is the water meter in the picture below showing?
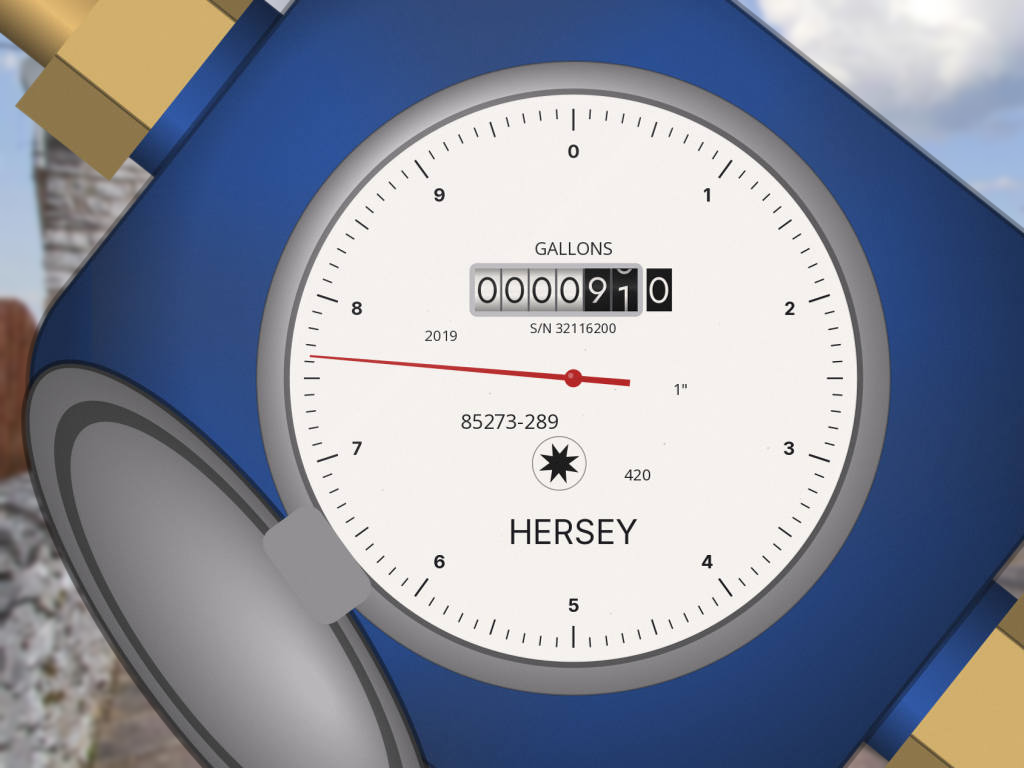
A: 907.6gal
